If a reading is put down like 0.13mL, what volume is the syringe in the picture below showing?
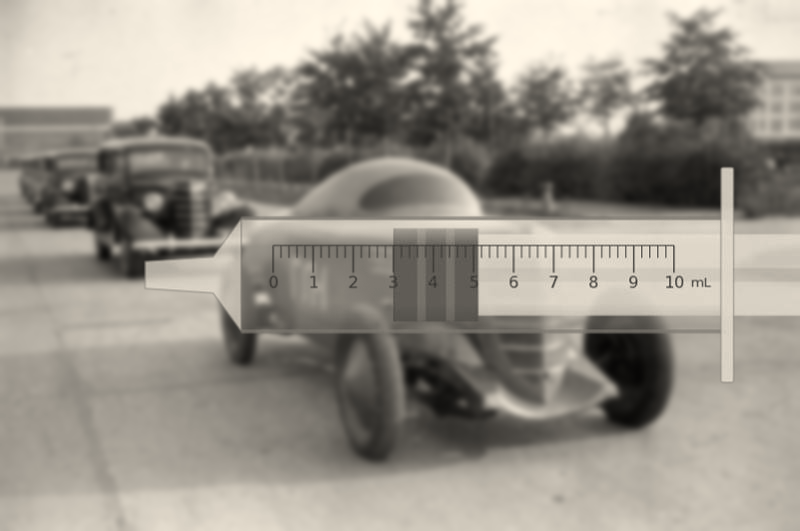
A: 3mL
